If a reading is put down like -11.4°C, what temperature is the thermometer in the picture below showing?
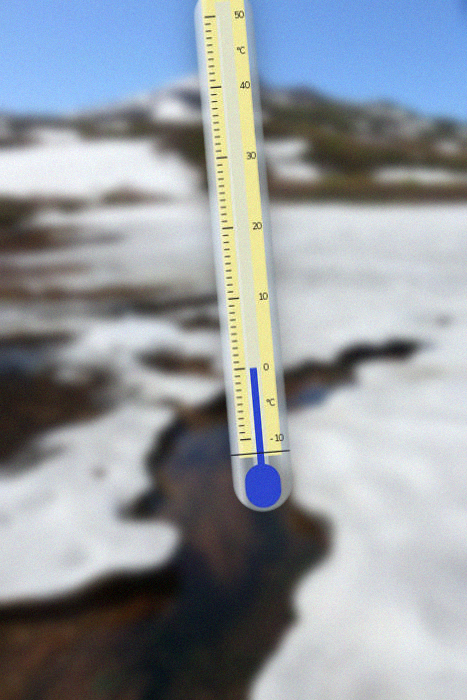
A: 0°C
